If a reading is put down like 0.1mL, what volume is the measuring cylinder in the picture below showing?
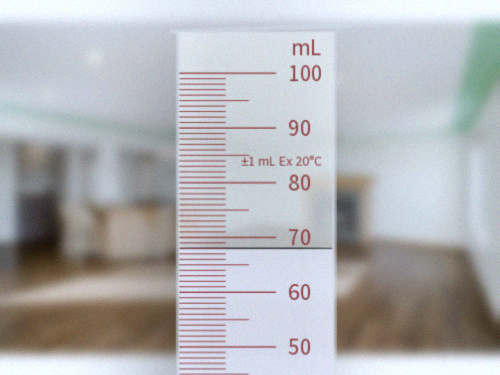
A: 68mL
